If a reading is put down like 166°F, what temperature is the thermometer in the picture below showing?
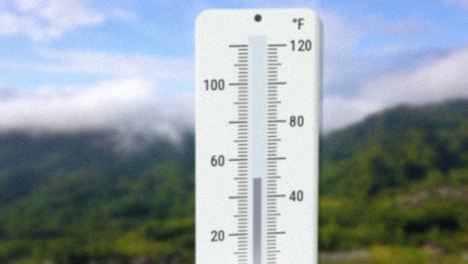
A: 50°F
